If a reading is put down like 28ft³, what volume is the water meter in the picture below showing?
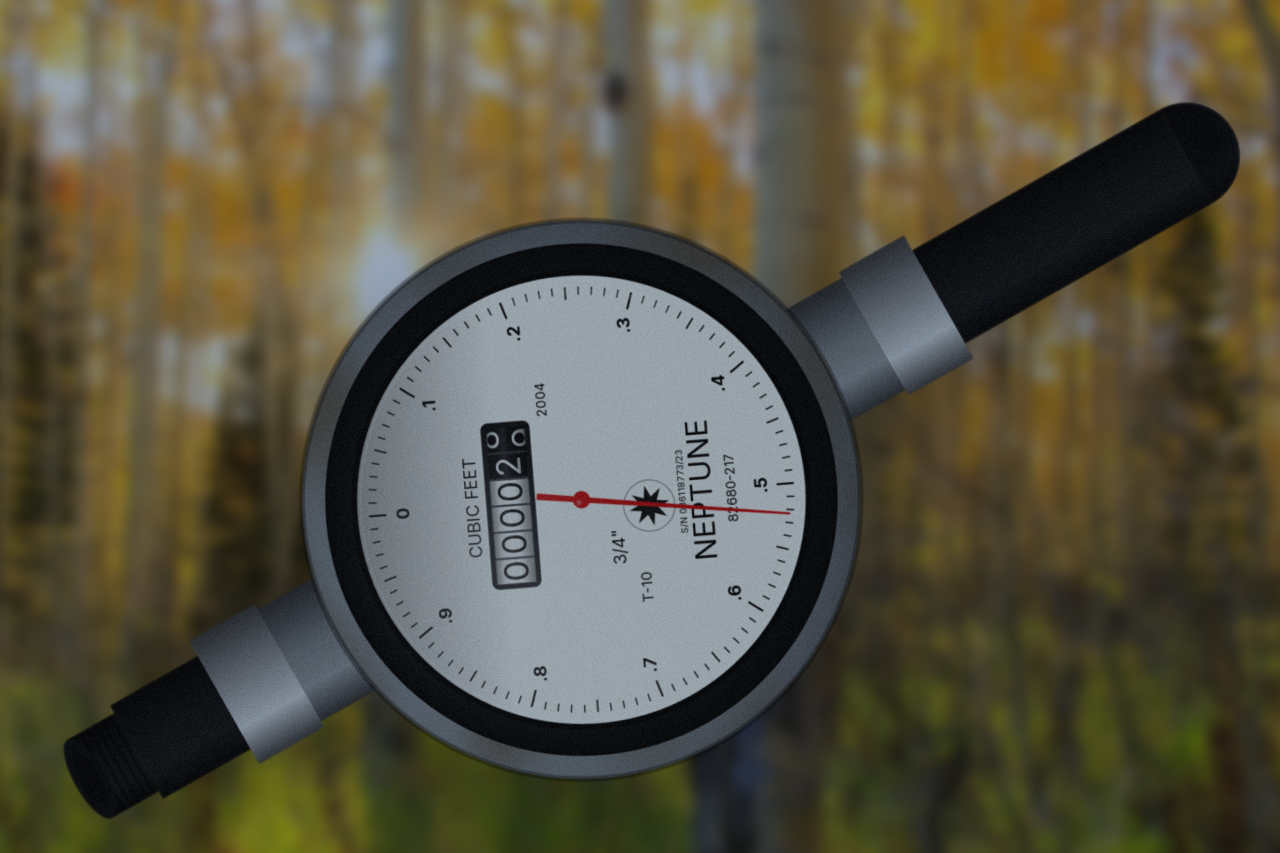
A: 28.52ft³
